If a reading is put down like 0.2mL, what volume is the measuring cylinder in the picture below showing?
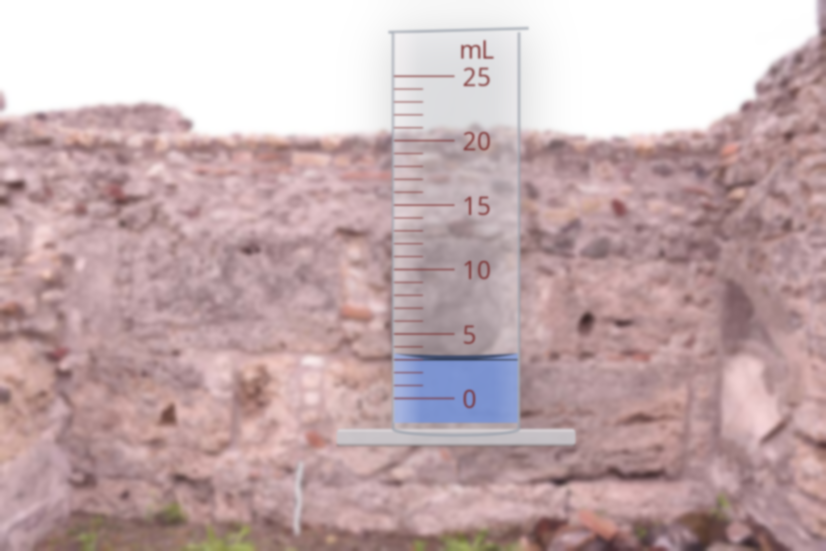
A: 3mL
